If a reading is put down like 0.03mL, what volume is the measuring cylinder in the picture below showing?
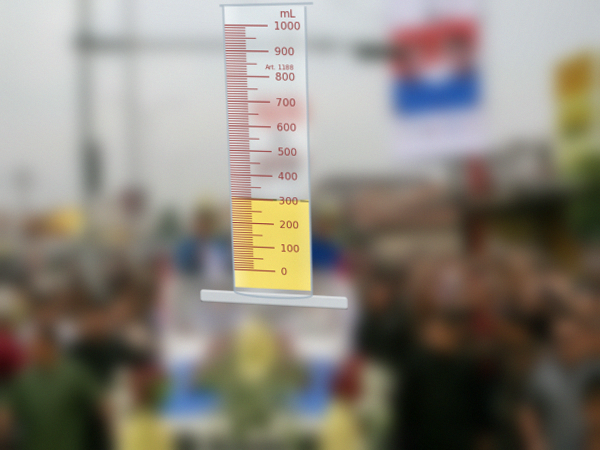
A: 300mL
